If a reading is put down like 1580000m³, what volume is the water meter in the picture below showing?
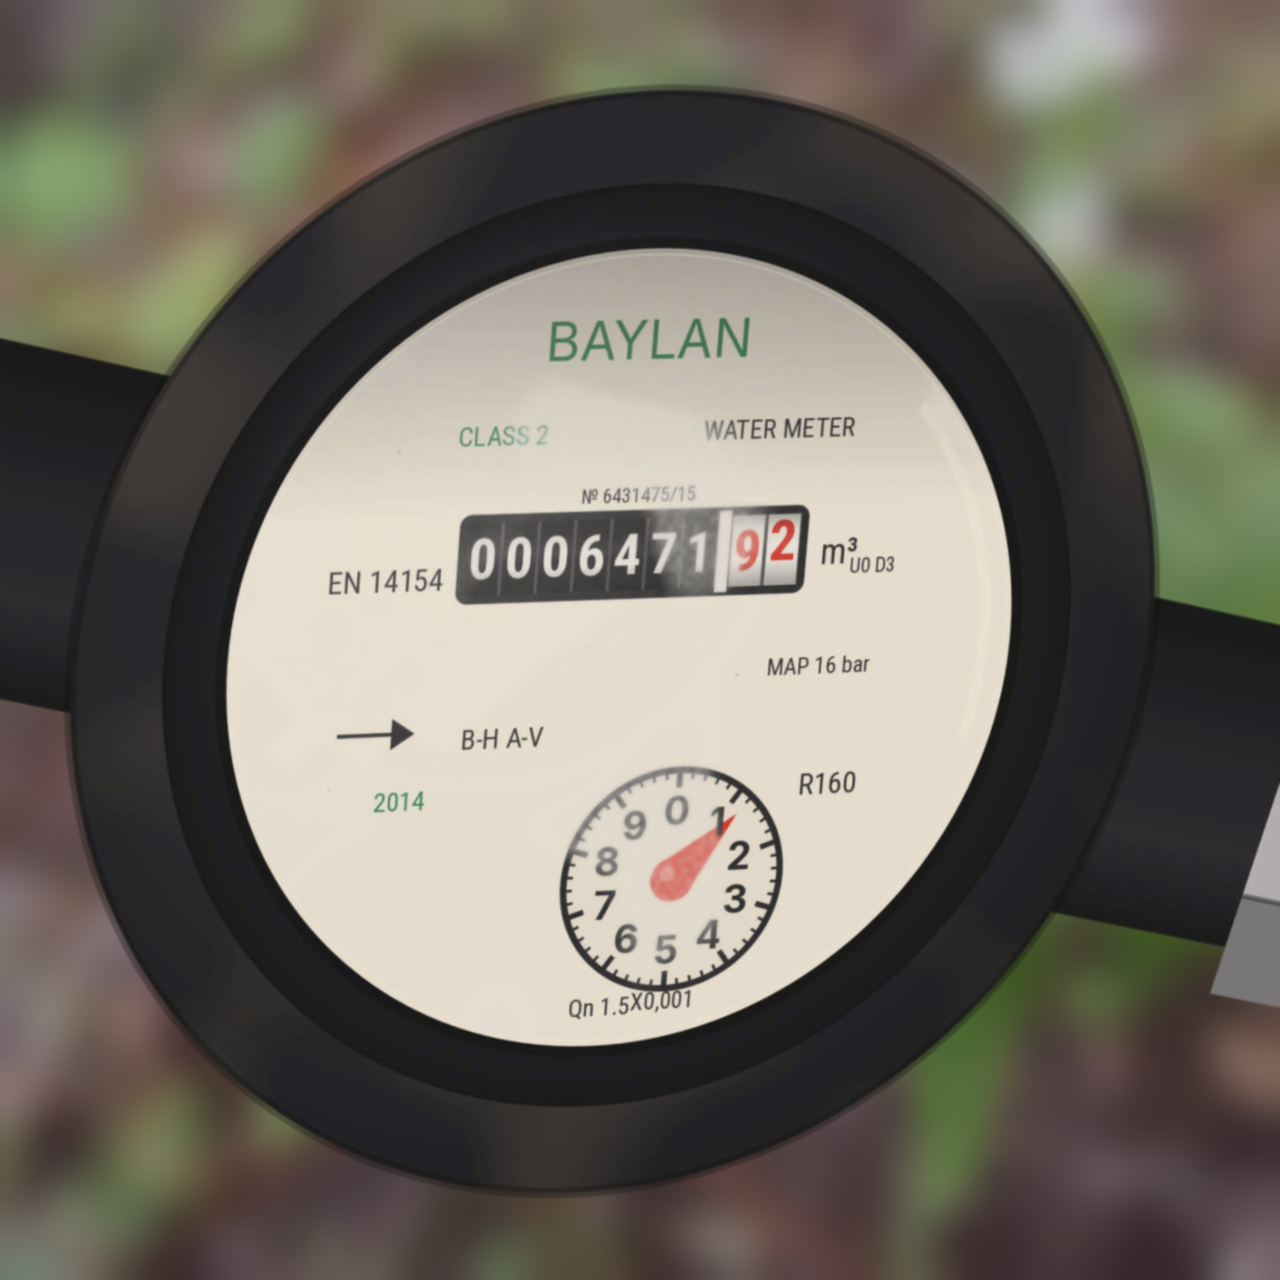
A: 6471.921m³
